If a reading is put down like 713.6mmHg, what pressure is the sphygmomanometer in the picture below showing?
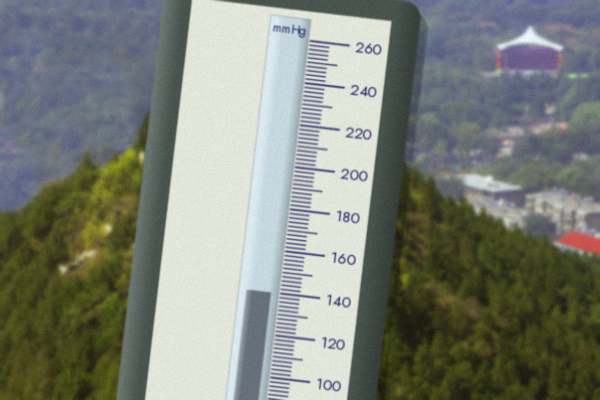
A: 140mmHg
